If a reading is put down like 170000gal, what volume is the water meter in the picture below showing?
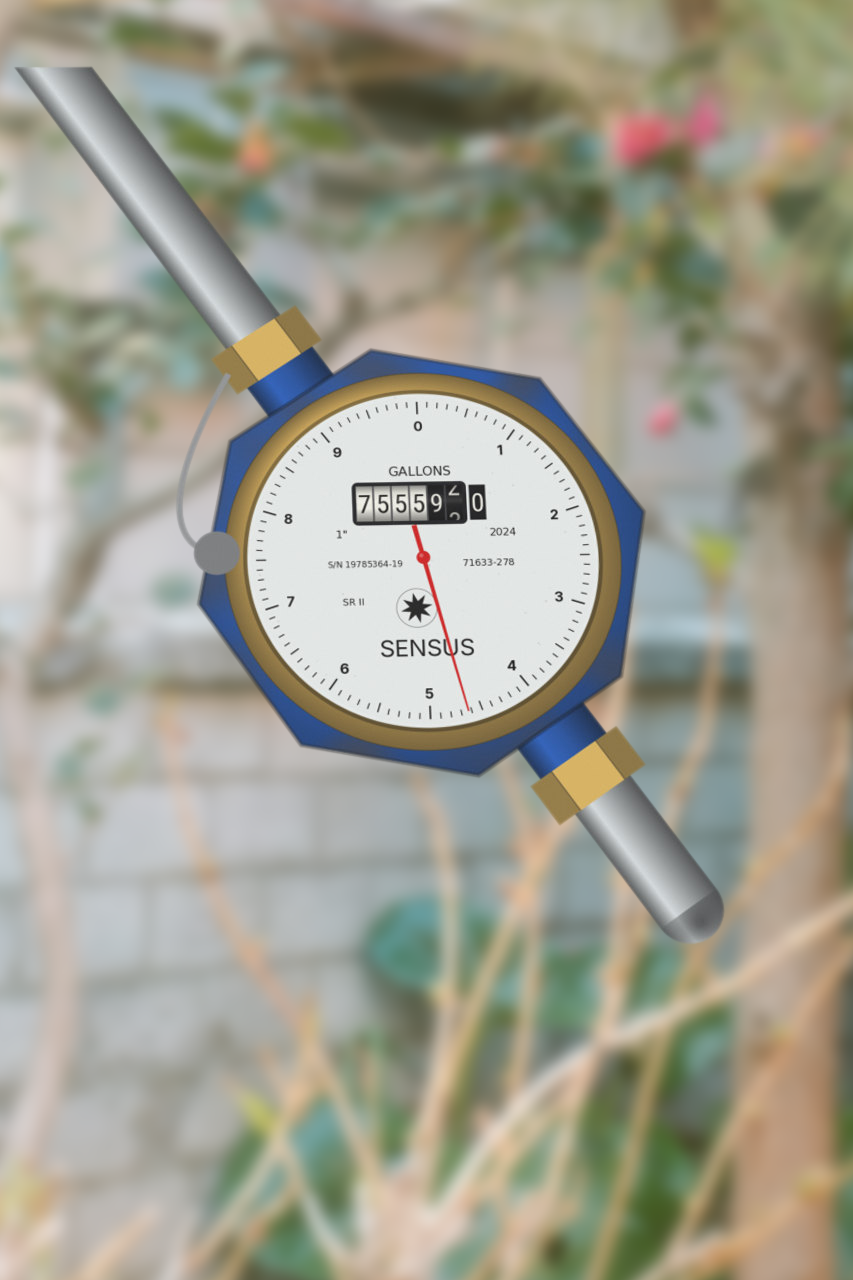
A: 7555924.6gal
